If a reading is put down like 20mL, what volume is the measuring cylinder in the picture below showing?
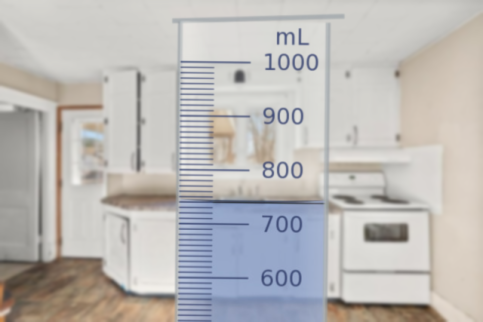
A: 740mL
